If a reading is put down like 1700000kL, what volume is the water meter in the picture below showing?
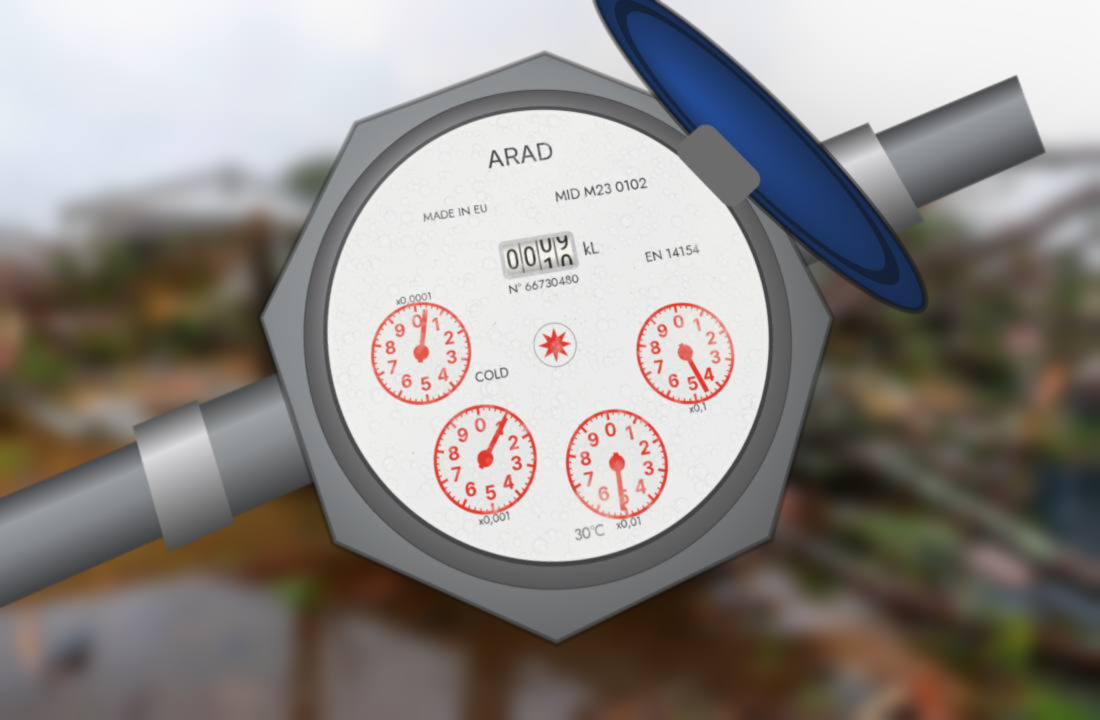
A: 9.4510kL
